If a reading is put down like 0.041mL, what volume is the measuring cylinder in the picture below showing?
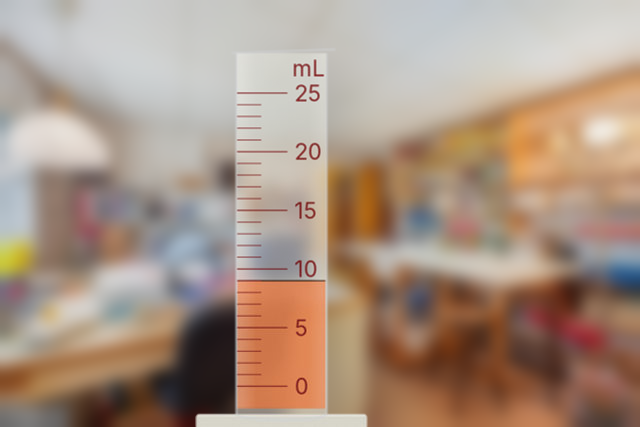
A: 9mL
